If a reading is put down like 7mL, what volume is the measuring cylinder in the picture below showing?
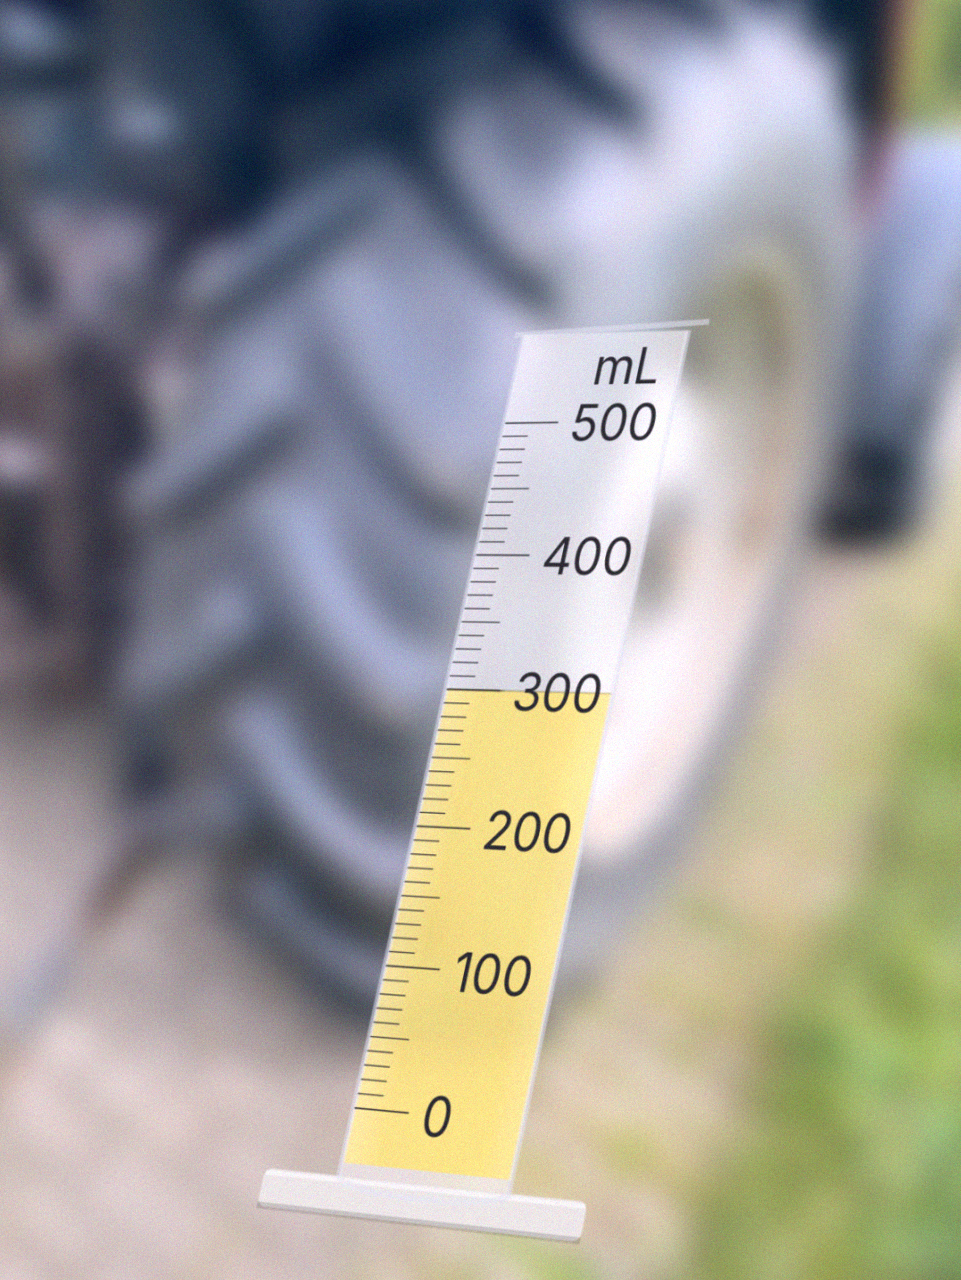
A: 300mL
